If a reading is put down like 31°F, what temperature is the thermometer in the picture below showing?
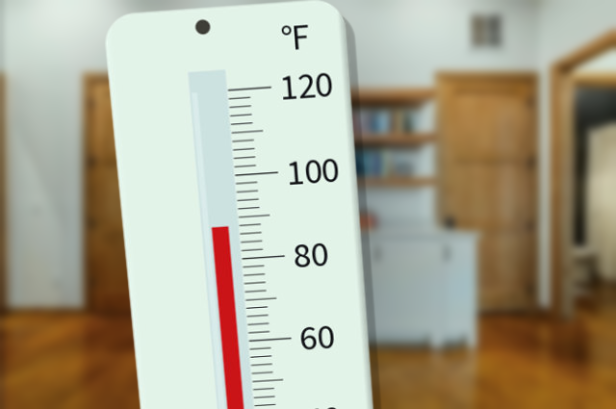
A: 88°F
